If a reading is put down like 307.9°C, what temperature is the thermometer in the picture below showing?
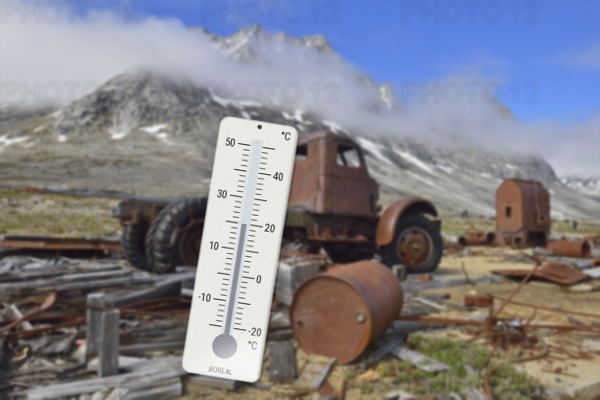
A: 20°C
